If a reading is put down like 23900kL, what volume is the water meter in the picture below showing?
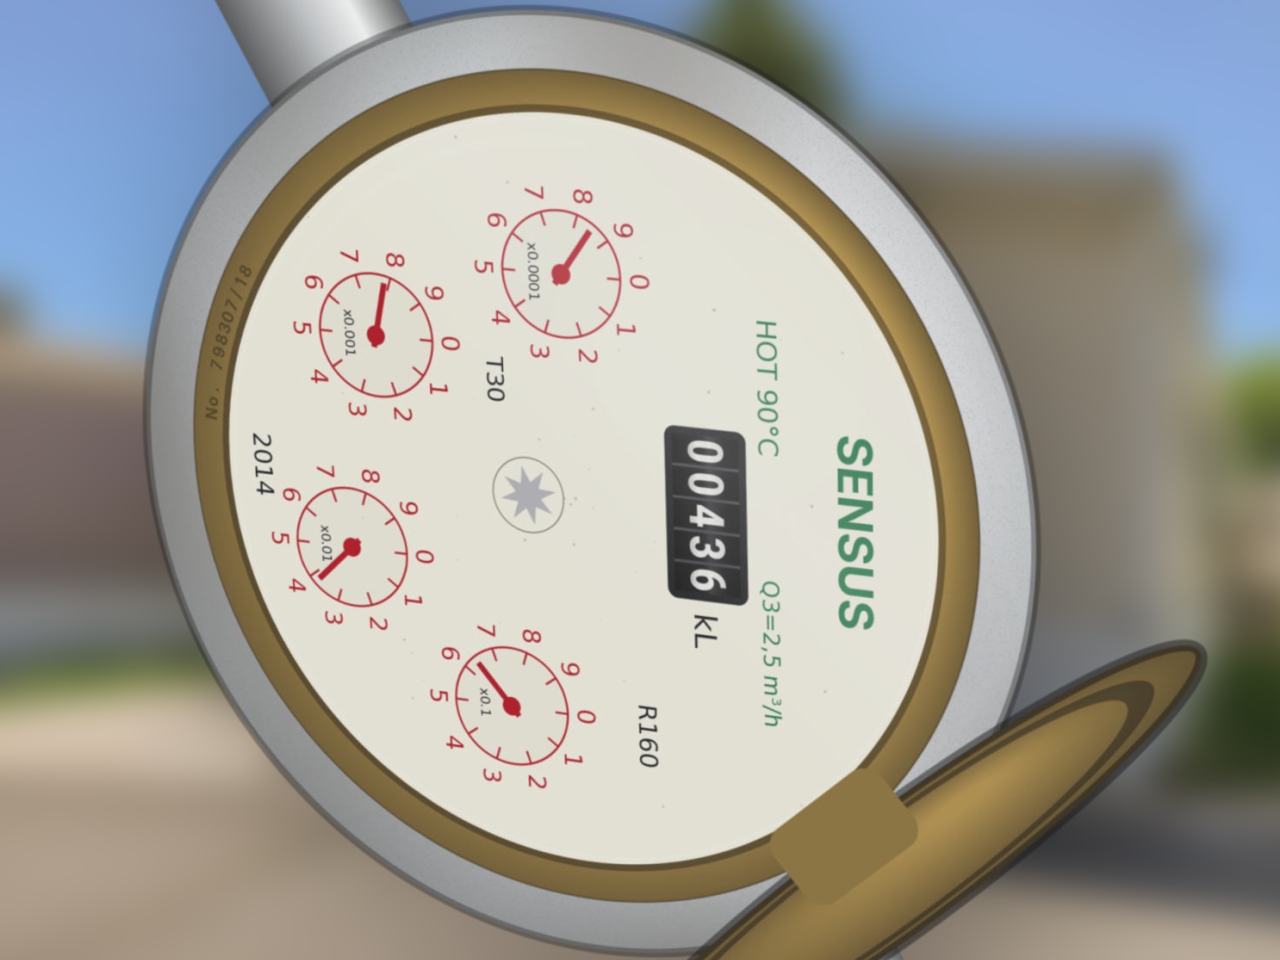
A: 436.6378kL
